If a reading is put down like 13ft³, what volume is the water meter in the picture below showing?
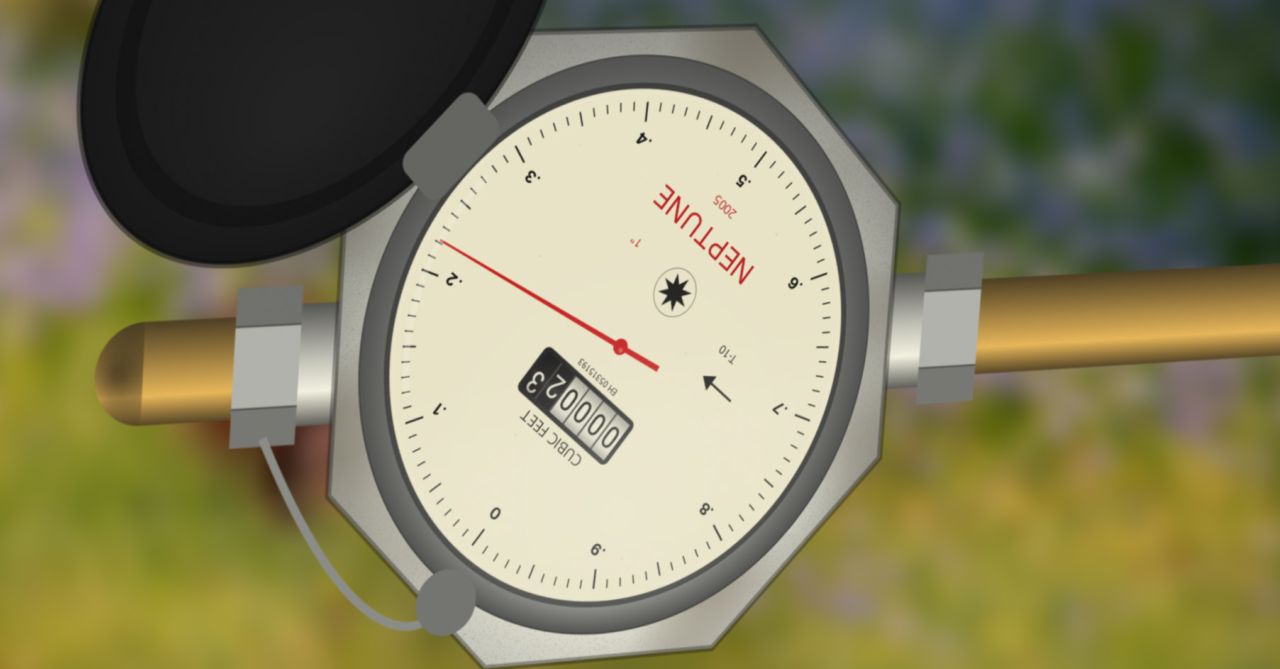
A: 23.22ft³
